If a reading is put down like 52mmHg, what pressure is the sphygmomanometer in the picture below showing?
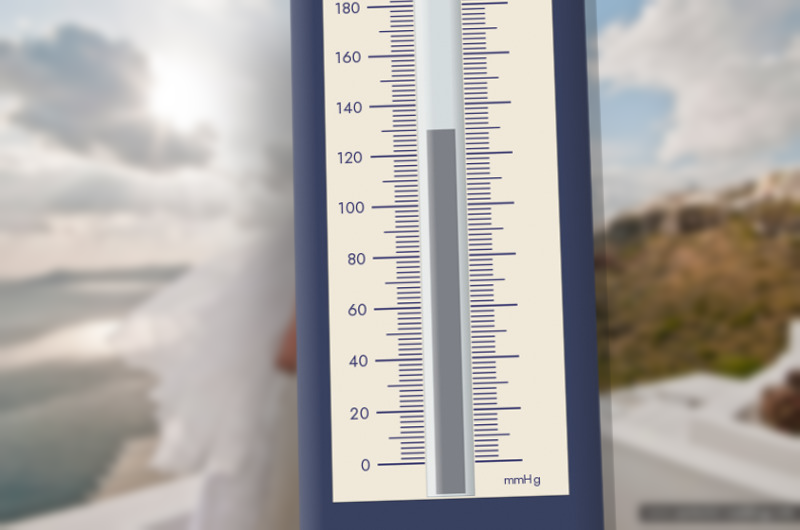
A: 130mmHg
